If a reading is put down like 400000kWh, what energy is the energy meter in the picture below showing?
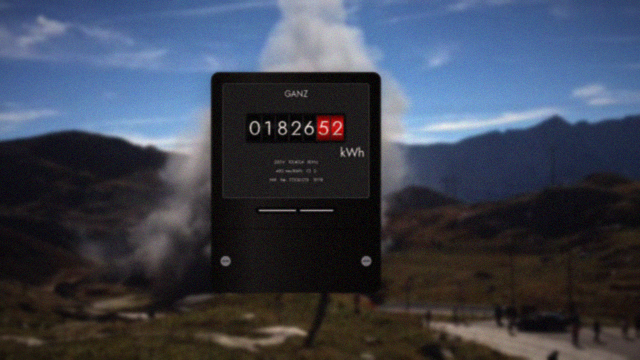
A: 1826.52kWh
